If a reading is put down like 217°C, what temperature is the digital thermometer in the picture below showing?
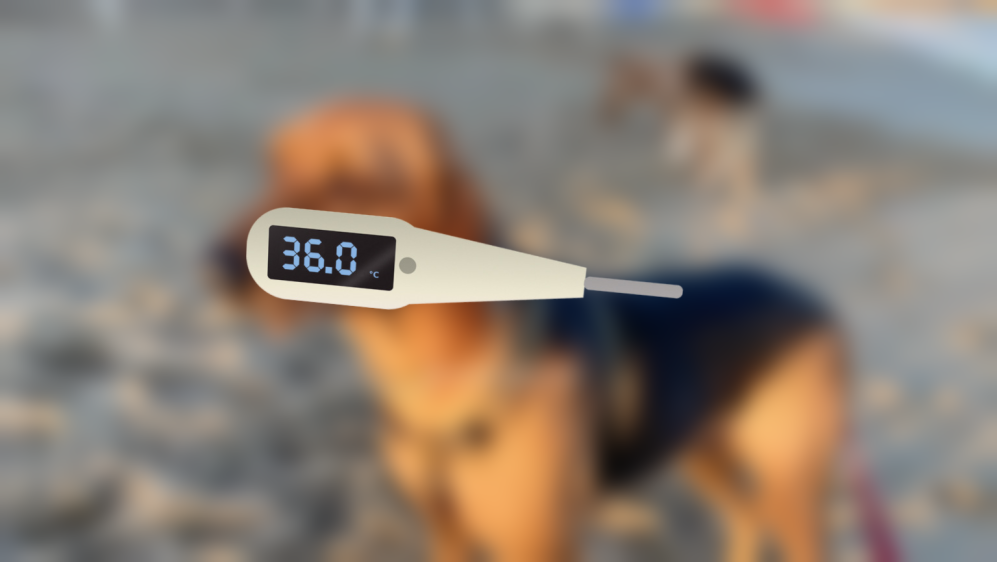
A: 36.0°C
